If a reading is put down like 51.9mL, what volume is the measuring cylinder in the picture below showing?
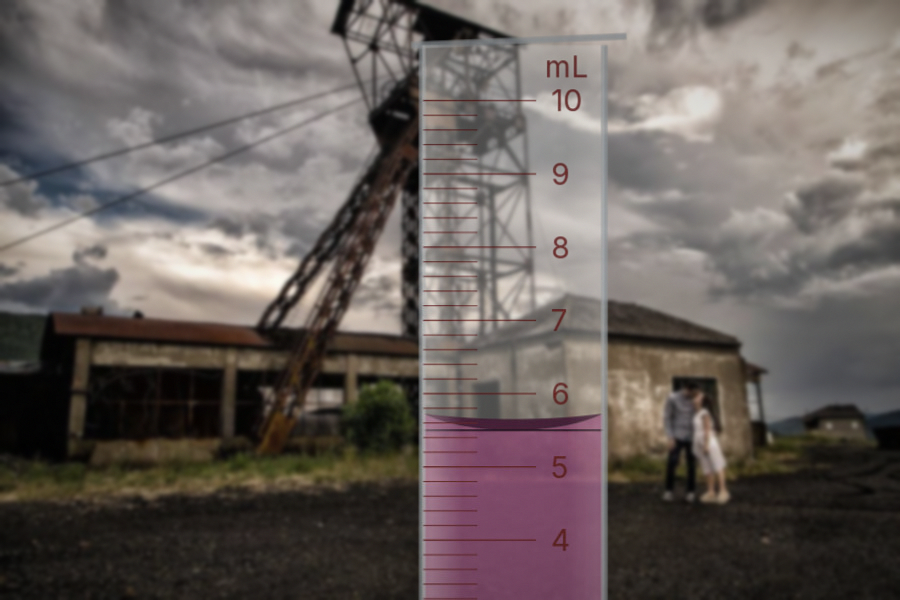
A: 5.5mL
